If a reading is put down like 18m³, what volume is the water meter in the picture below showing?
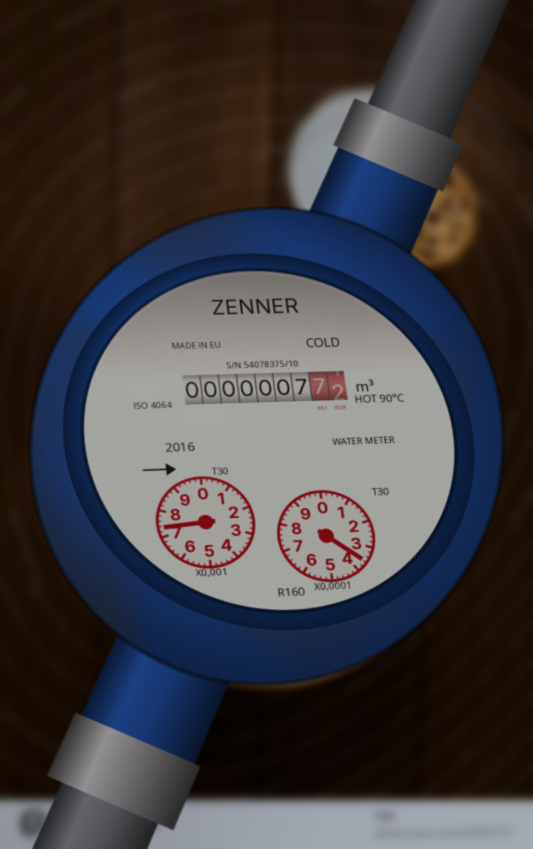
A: 7.7173m³
